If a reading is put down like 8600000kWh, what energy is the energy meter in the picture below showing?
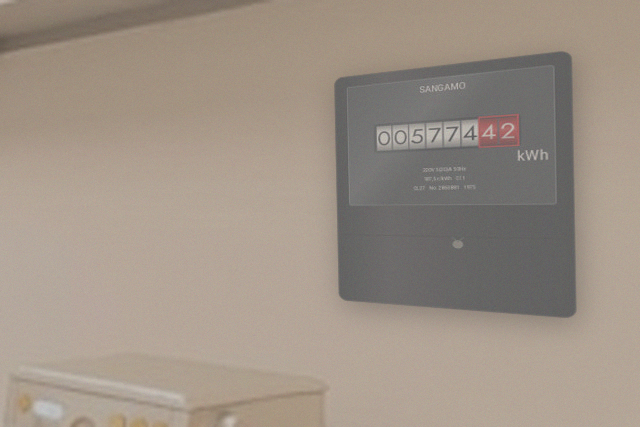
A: 5774.42kWh
